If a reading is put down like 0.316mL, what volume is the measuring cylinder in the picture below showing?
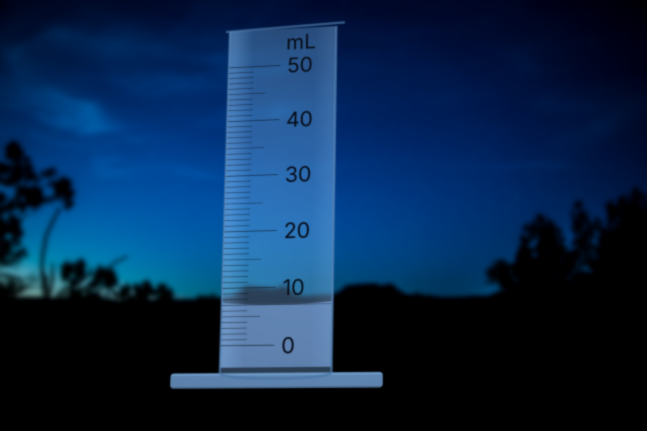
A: 7mL
